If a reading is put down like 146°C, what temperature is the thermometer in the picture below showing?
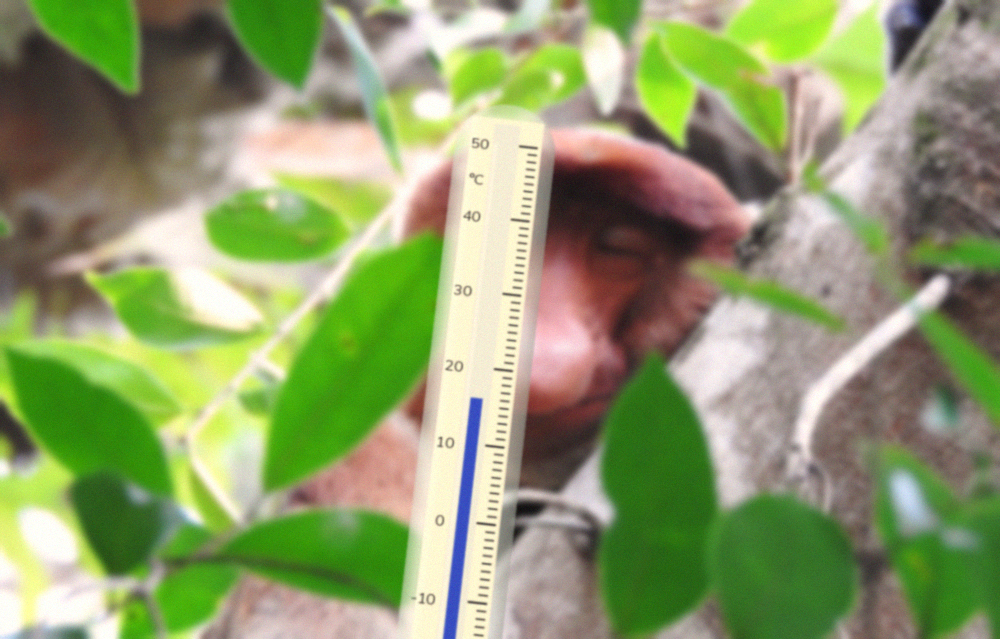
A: 16°C
